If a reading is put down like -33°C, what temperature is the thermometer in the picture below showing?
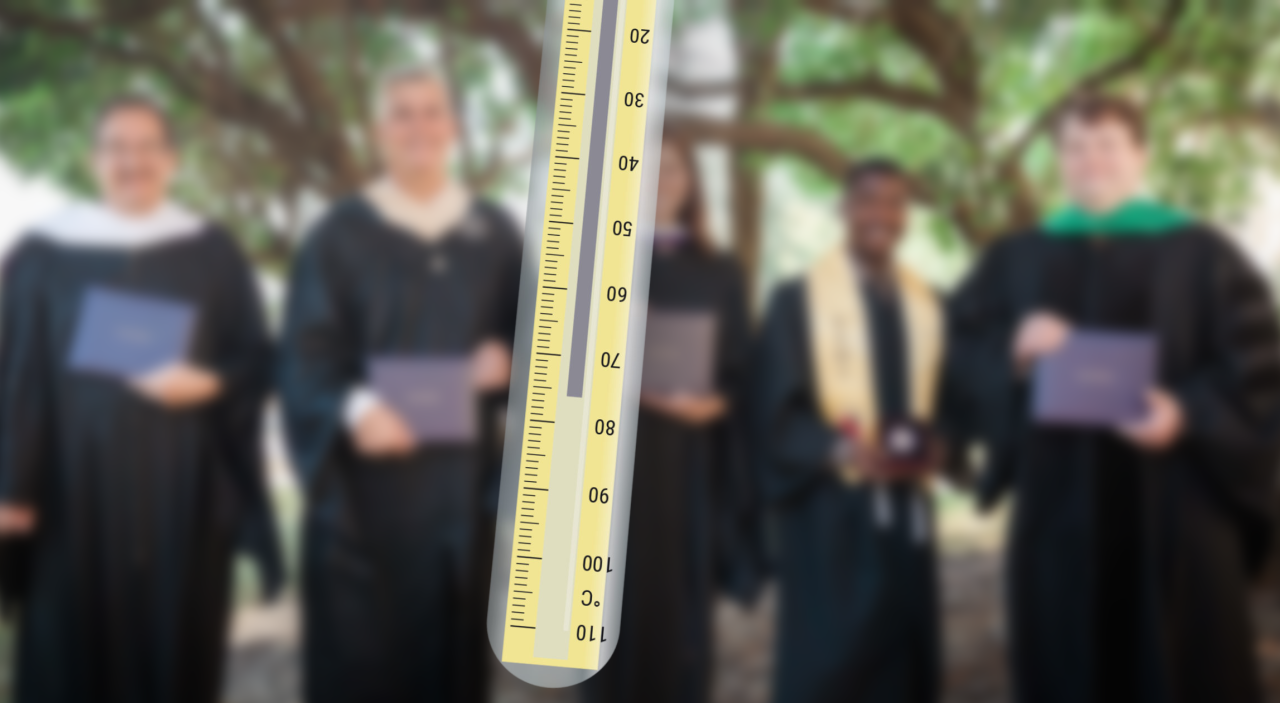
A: 76°C
